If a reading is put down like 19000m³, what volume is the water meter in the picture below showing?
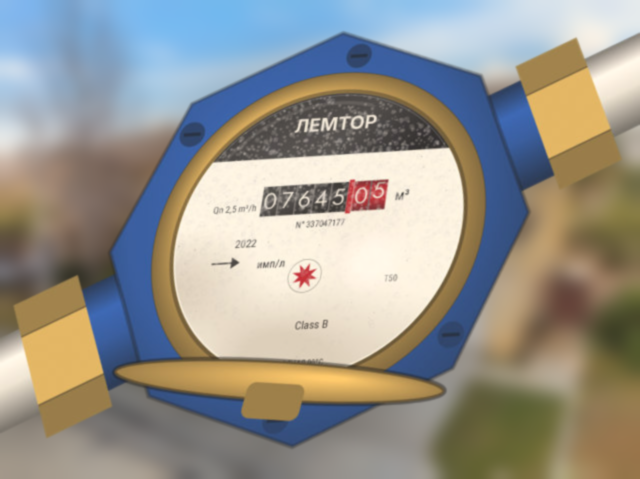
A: 7645.05m³
